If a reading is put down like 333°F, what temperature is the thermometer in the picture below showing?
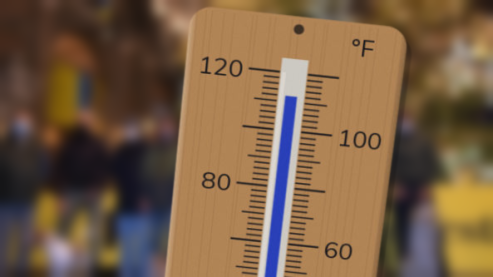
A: 112°F
